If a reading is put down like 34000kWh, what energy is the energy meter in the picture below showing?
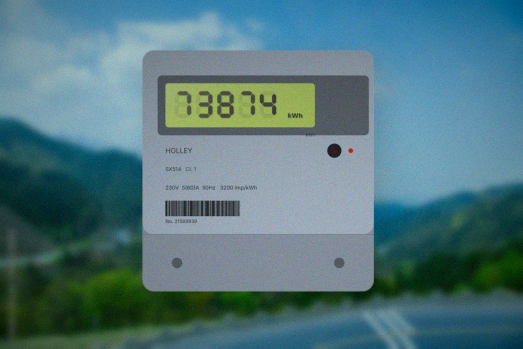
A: 73874kWh
